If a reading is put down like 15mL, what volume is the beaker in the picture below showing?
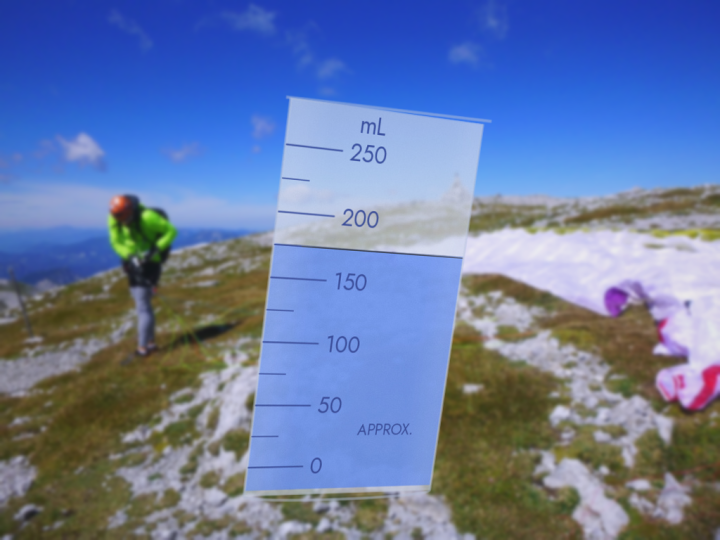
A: 175mL
